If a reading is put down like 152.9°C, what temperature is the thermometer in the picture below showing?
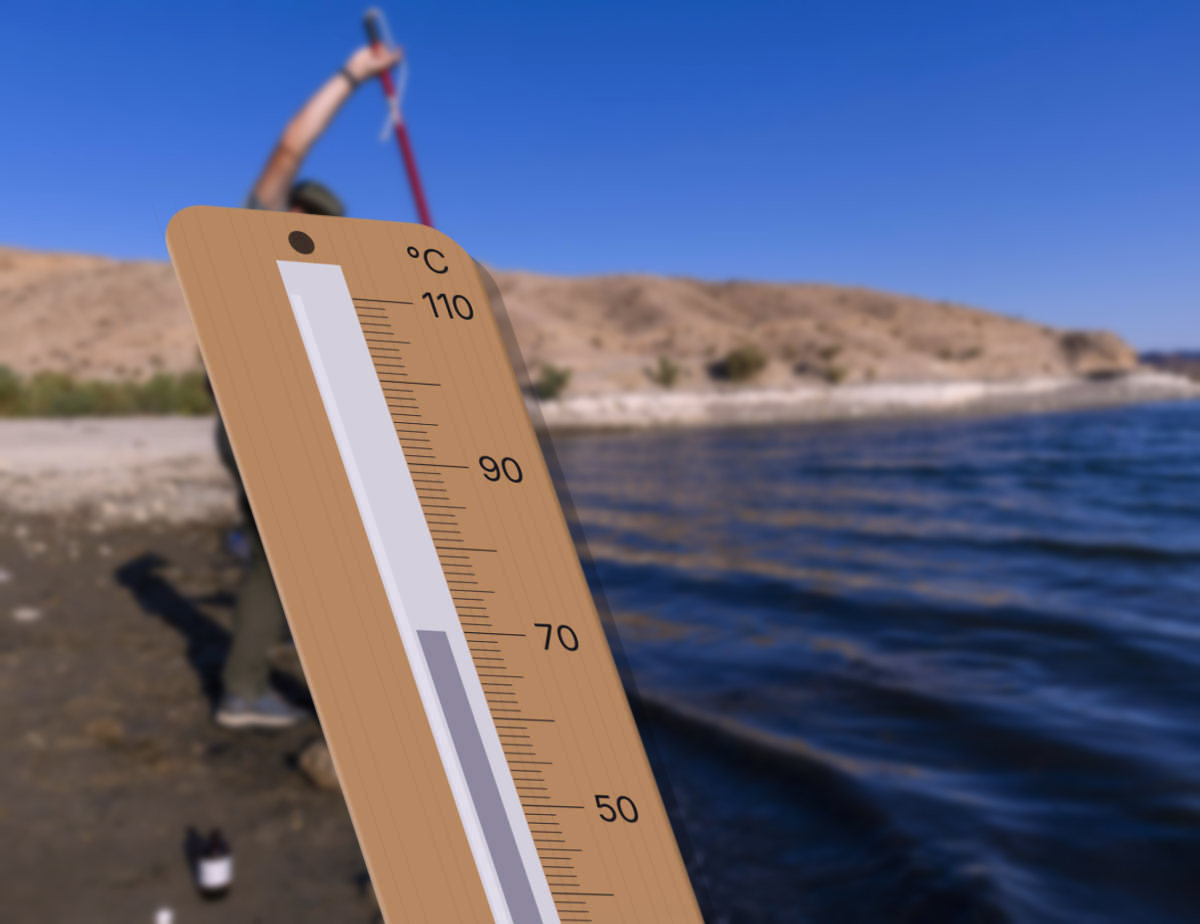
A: 70°C
